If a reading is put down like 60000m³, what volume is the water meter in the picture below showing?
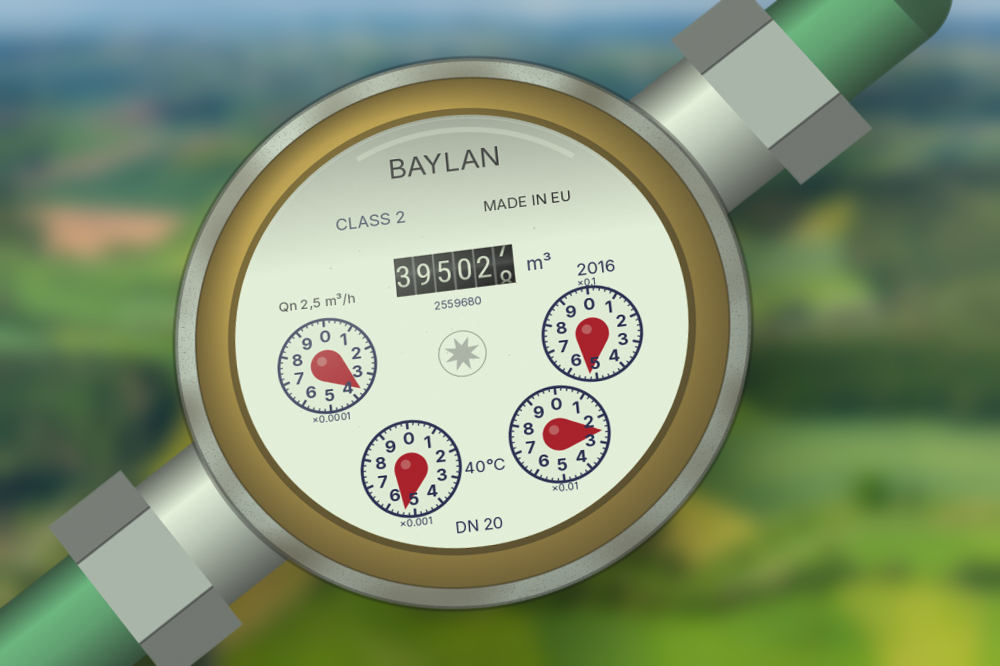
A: 395027.5253m³
